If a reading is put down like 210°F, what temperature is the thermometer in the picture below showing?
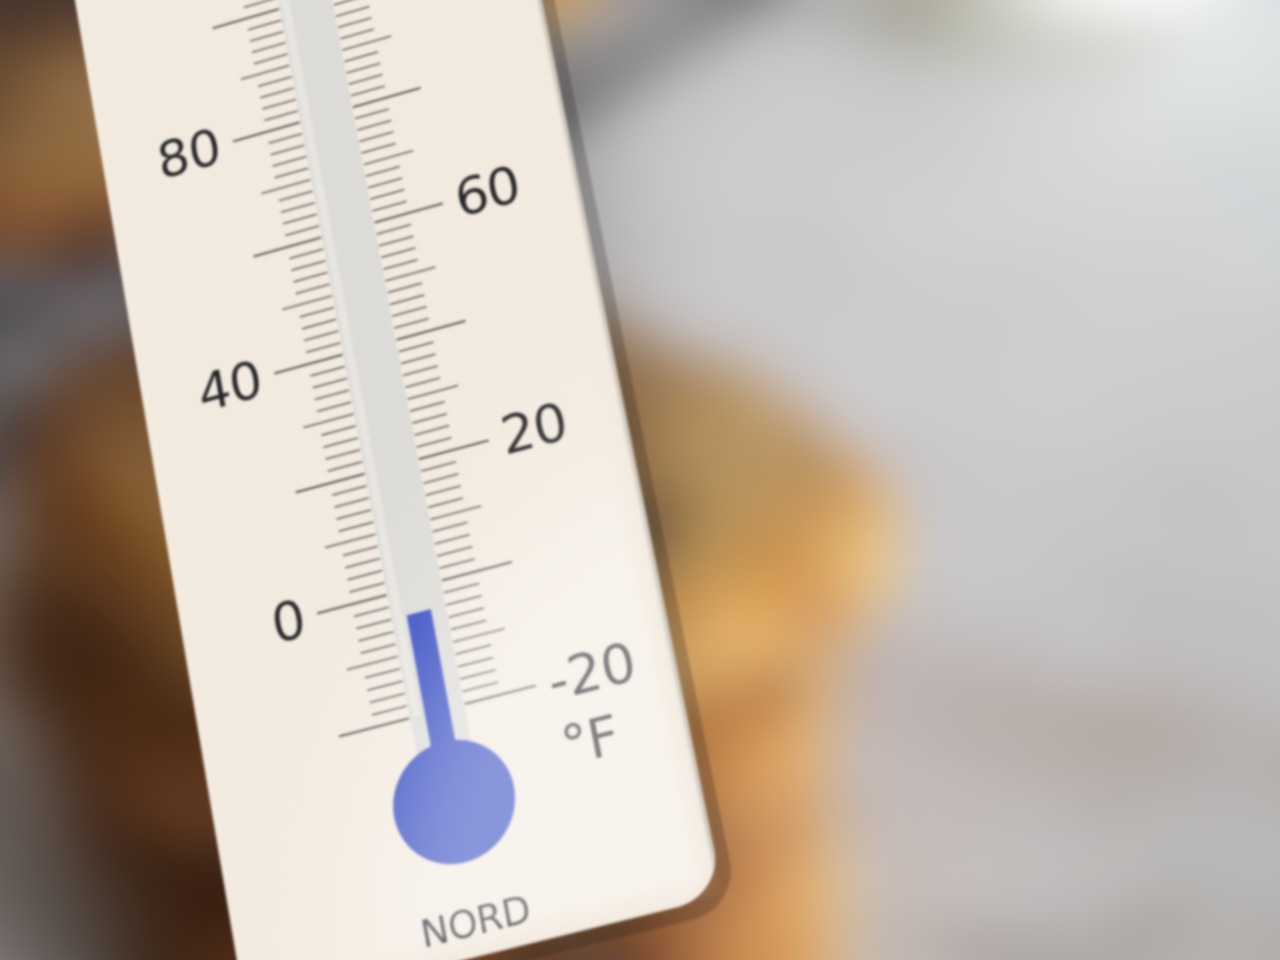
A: -4°F
